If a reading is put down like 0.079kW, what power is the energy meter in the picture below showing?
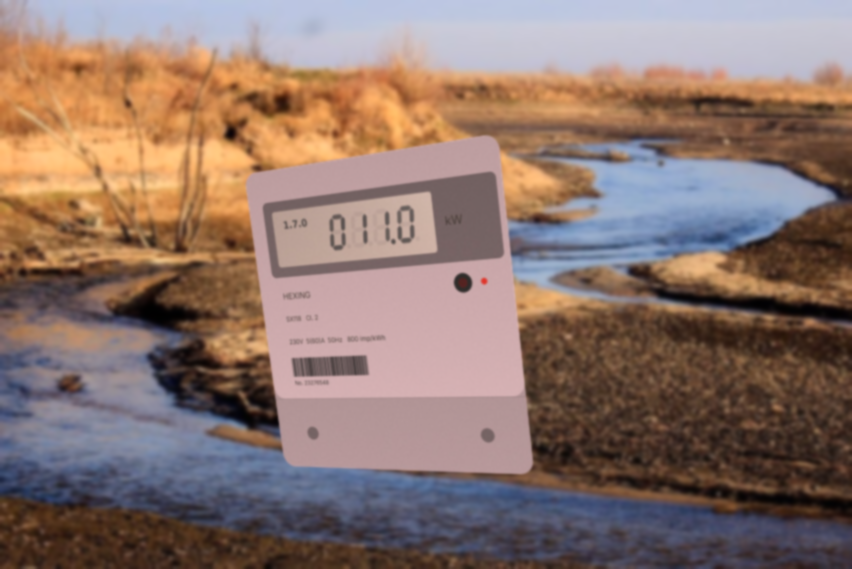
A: 11.0kW
